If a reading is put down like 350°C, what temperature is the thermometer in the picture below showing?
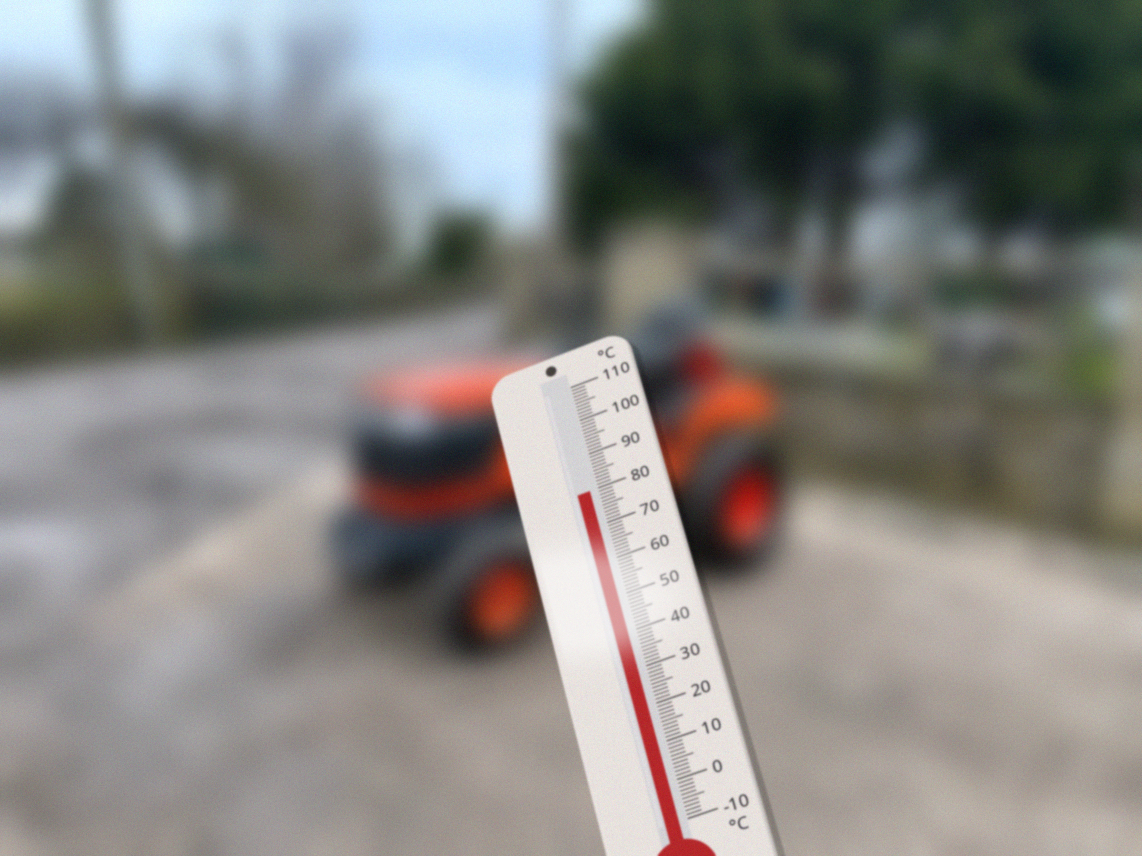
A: 80°C
